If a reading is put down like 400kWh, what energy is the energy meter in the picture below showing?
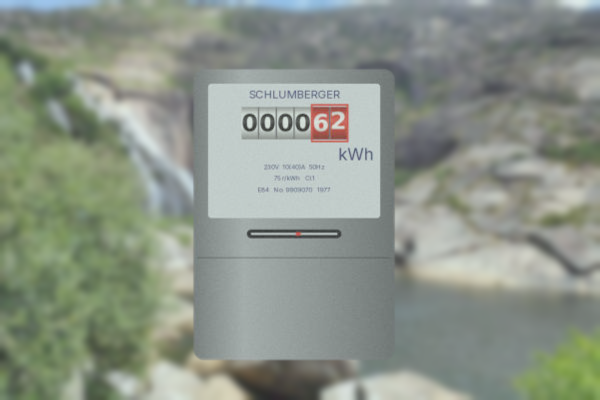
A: 0.62kWh
